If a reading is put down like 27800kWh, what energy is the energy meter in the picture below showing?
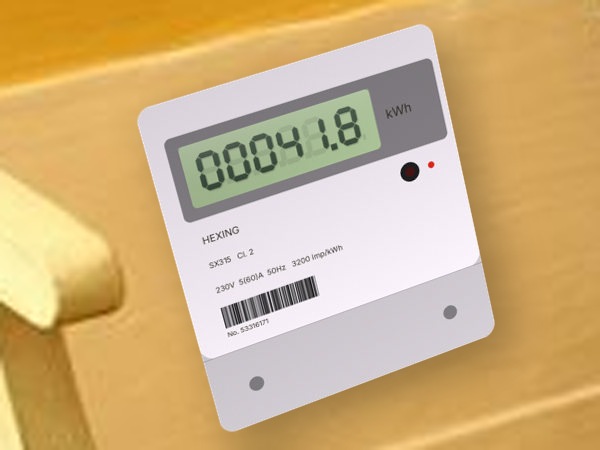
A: 41.8kWh
